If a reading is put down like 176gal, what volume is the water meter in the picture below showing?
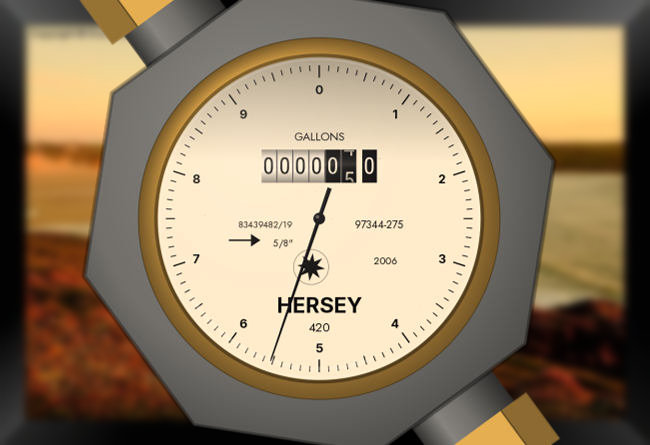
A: 45.5gal
